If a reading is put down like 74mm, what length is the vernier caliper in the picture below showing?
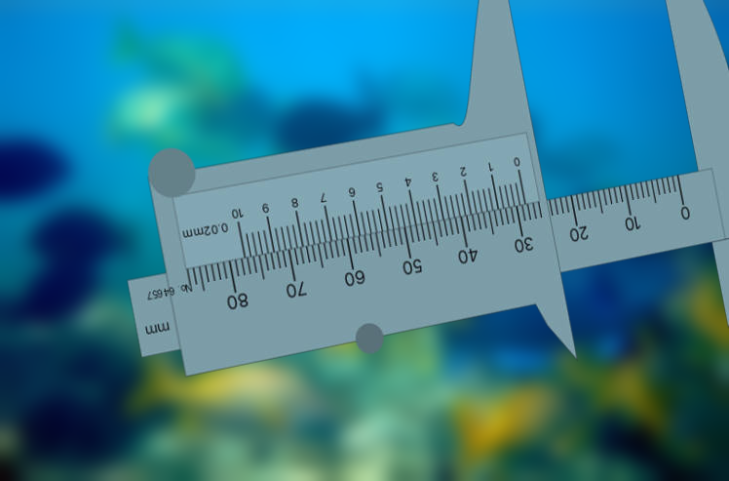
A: 28.4mm
